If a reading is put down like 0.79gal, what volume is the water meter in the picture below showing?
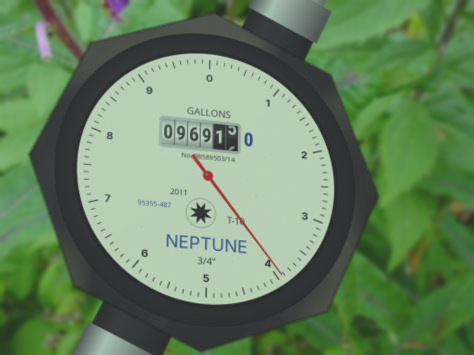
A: 969153.9gal
